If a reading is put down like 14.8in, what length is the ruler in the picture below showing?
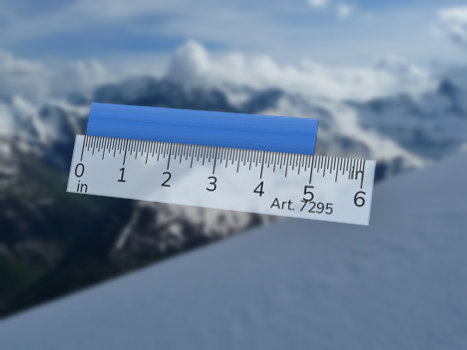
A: 5in
